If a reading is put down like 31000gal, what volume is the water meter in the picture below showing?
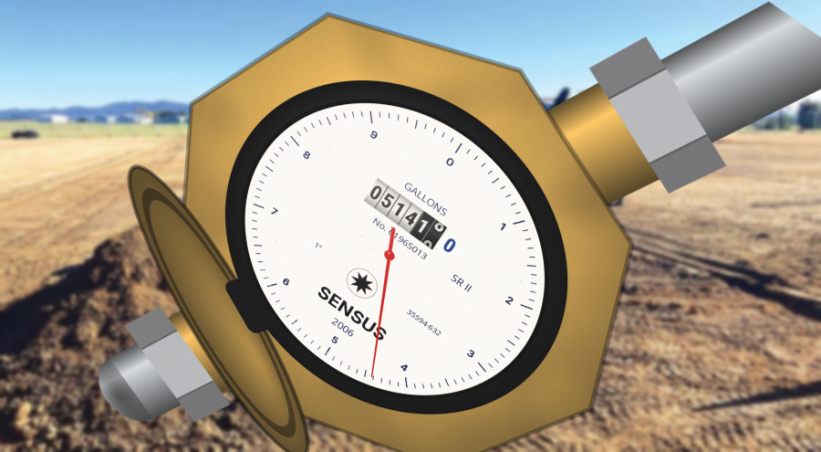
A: 514184.4gal
